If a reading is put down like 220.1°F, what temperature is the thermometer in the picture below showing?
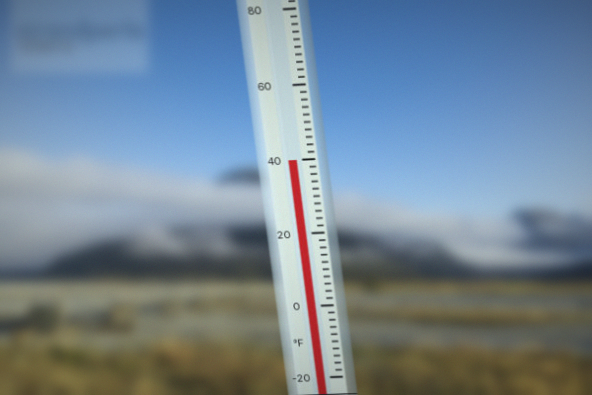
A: 40°F
